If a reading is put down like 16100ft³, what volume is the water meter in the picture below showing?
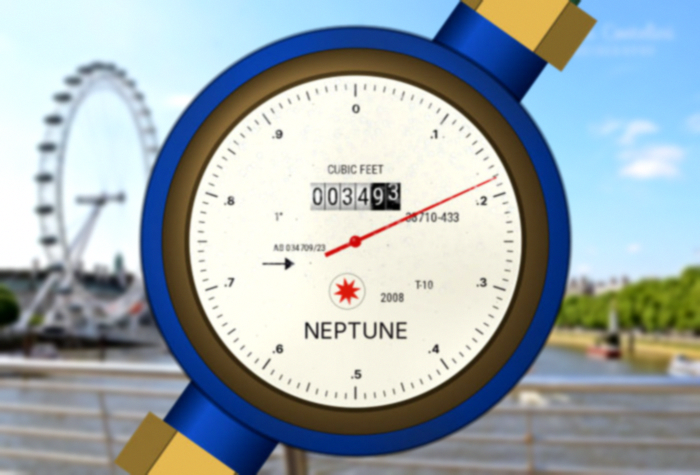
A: 3493.18ft³
